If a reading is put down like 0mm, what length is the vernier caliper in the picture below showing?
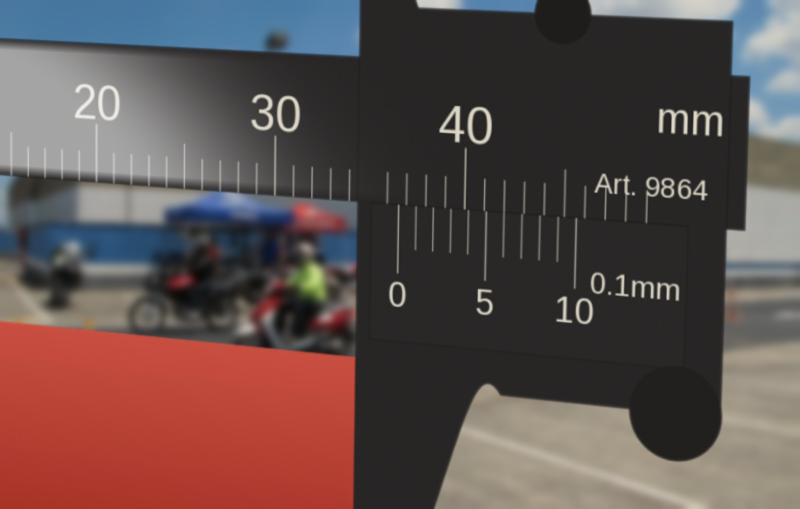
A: 36.6mm
